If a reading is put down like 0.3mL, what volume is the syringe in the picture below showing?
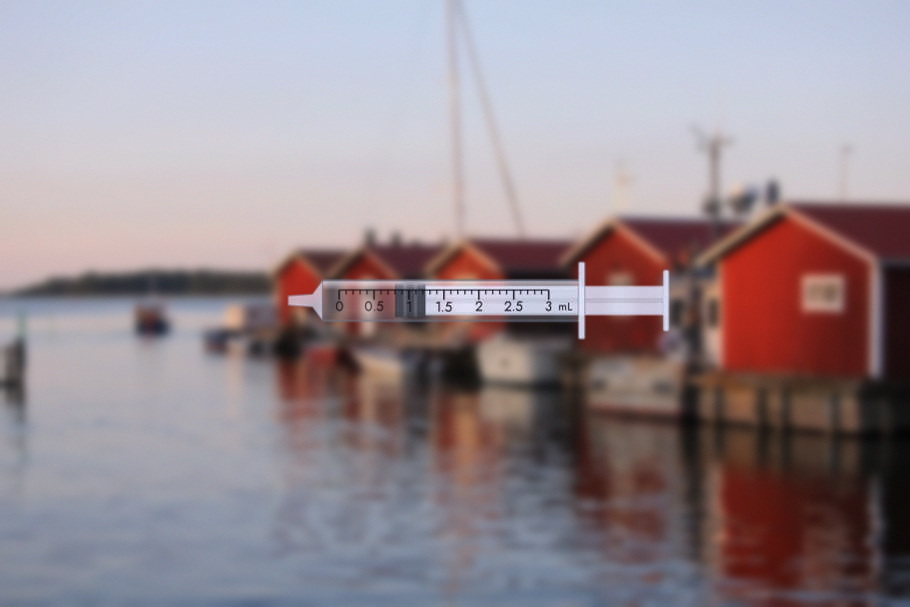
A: 0.8mL
